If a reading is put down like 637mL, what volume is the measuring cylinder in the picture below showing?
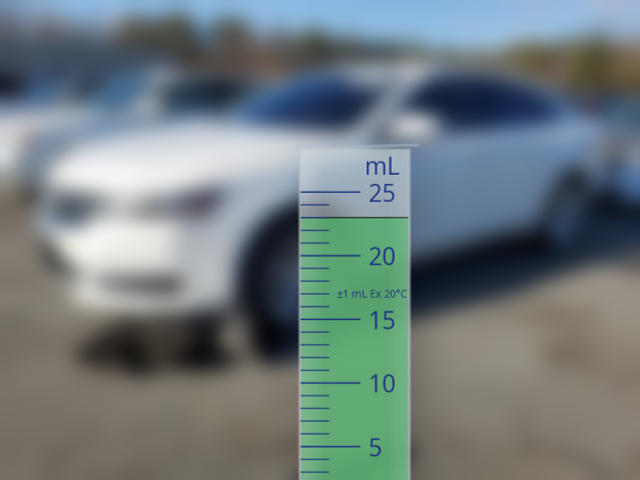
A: 23mL
